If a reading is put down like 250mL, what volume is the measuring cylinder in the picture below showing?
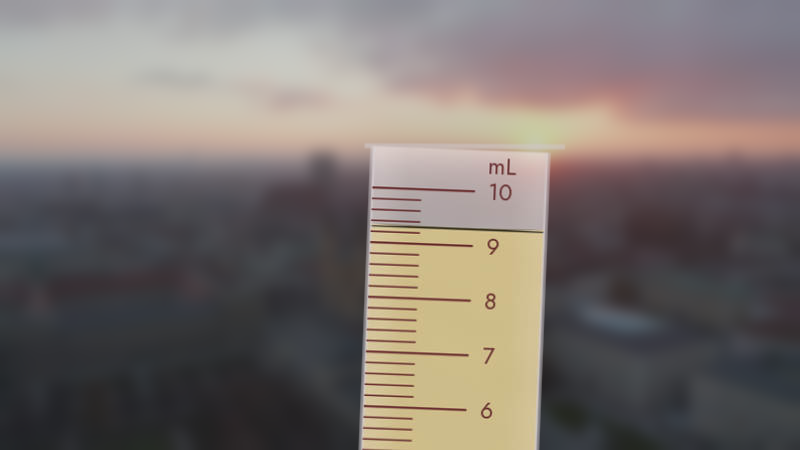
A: 9.3mL
